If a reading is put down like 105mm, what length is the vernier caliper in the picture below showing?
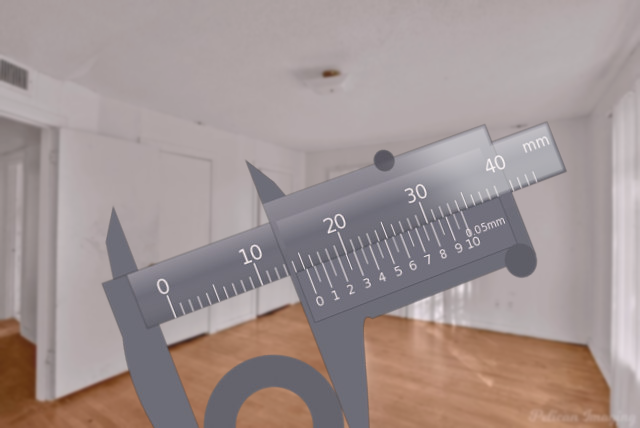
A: 15.2mm
